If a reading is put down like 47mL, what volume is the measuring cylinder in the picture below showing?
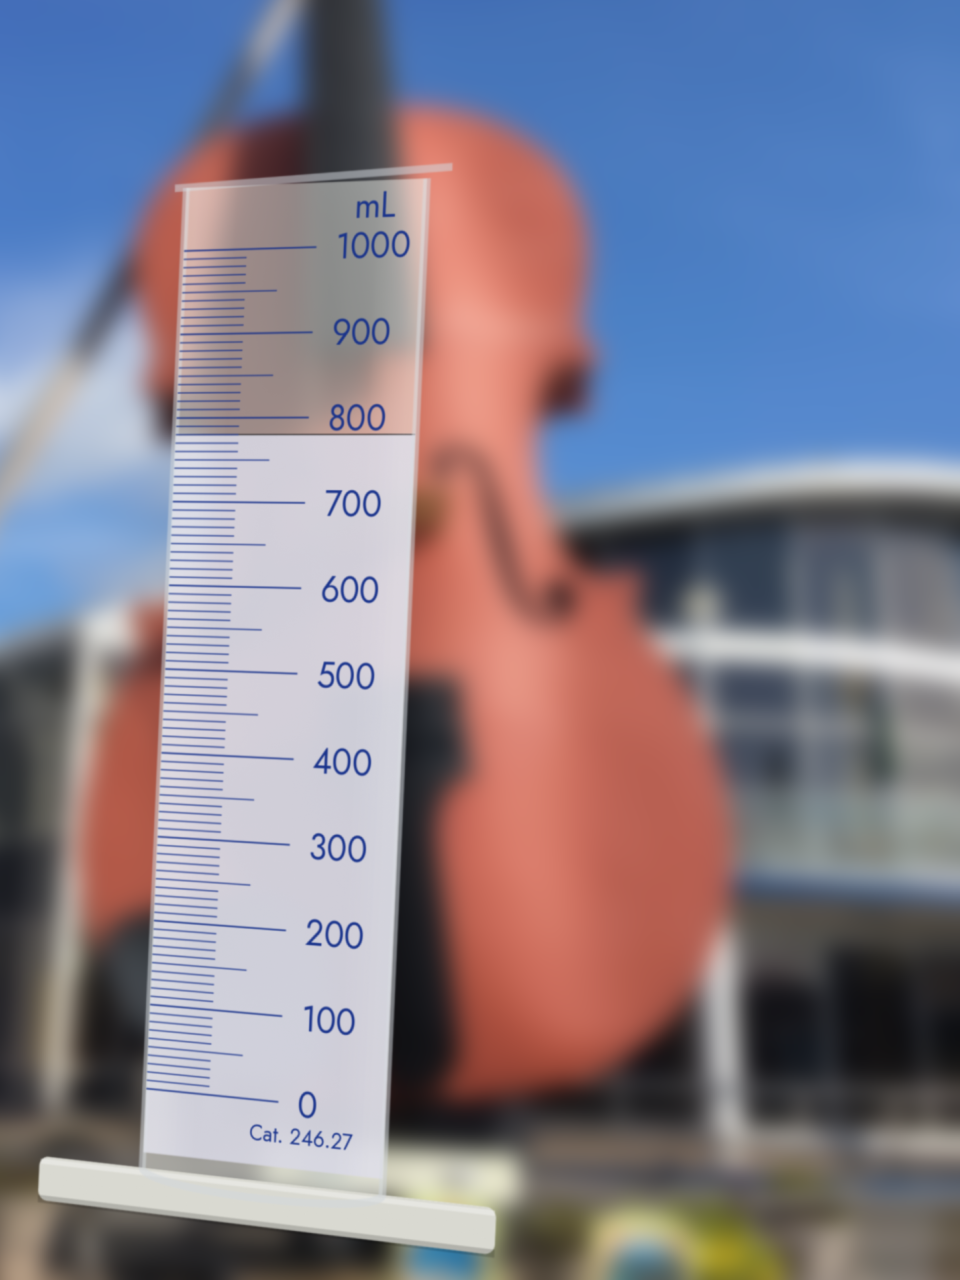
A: 780mL
